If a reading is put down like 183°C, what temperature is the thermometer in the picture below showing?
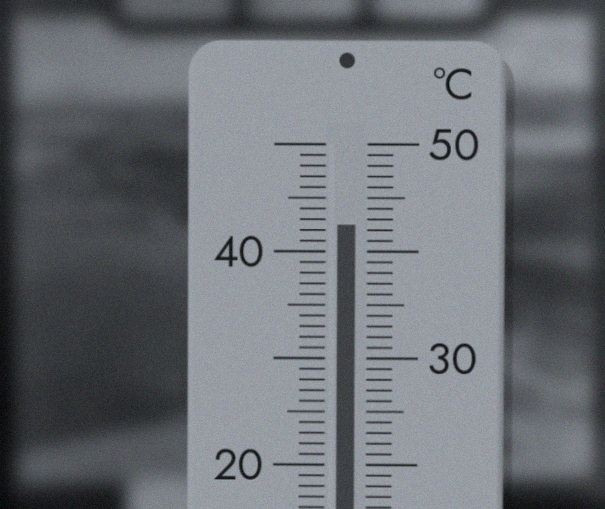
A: 42.5°C
